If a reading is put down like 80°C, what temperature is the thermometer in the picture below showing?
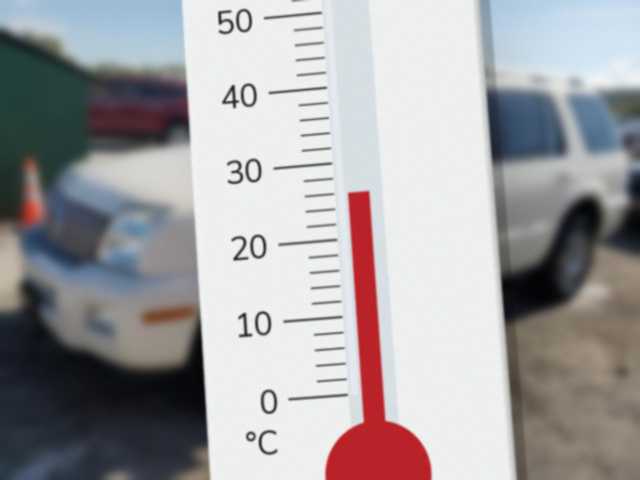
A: 26°C
